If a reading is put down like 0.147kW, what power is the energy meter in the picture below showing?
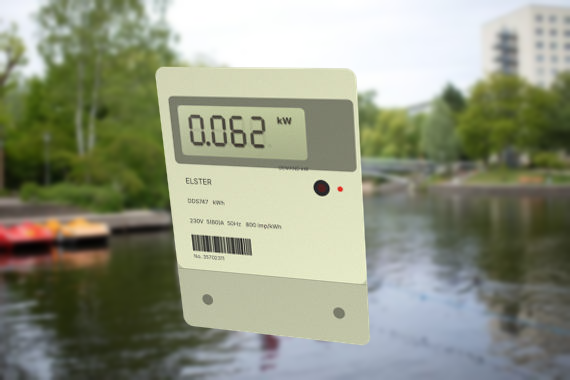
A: 0.062kW
